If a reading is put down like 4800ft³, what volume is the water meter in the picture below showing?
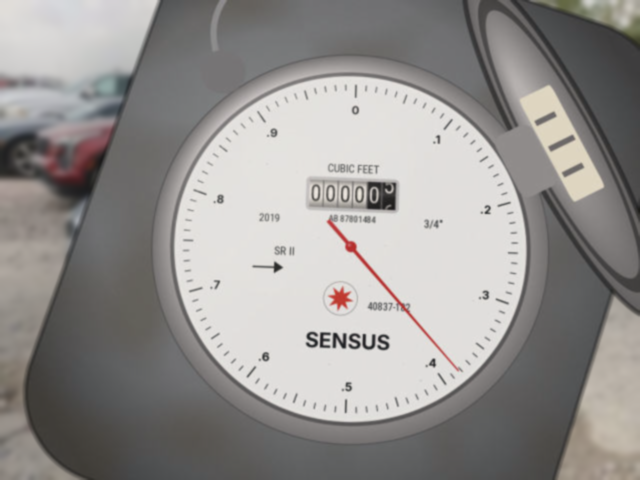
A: 5.38ft³
